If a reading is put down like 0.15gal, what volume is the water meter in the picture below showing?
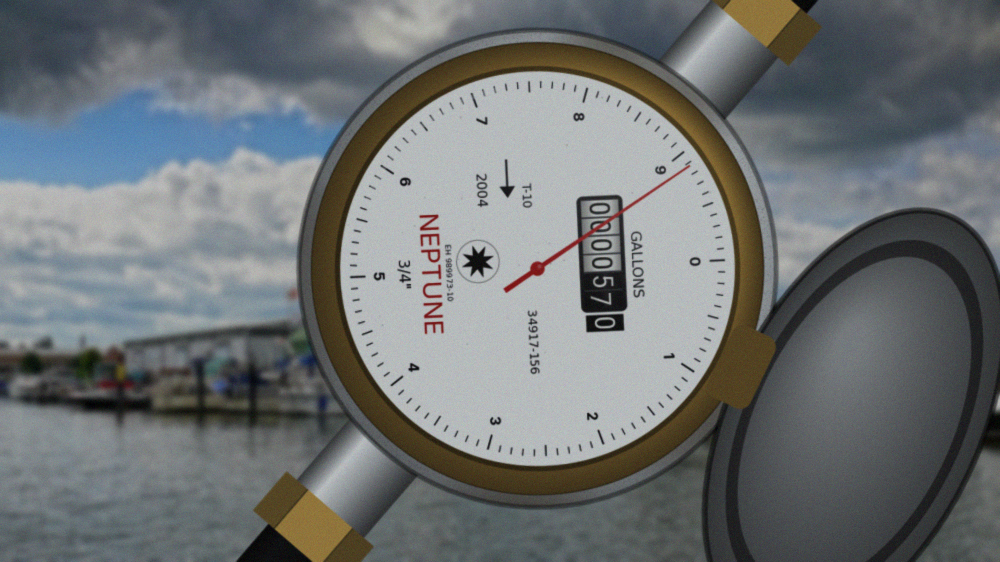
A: 569.1gal
